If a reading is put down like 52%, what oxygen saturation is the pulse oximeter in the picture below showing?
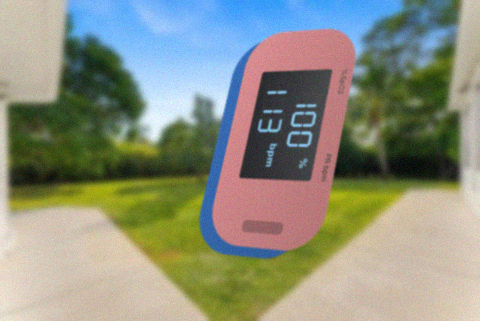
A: 100%
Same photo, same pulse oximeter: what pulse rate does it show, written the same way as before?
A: 113bpm
